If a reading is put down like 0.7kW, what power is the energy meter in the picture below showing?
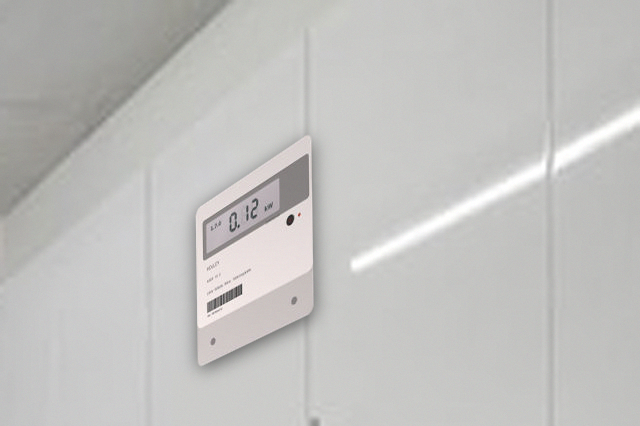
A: 0.12kW
